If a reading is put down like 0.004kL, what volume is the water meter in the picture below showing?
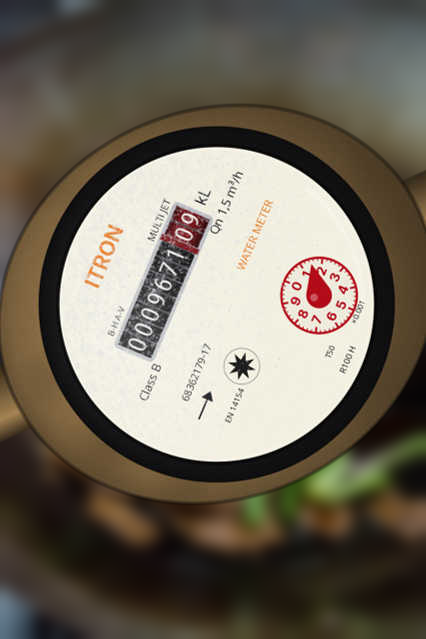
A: 9671.091kL
